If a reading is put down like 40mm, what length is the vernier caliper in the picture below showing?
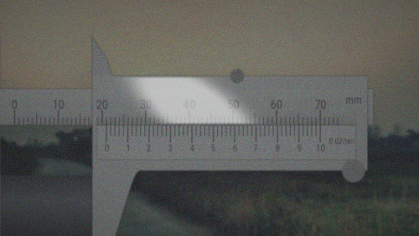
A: 21.0mm
